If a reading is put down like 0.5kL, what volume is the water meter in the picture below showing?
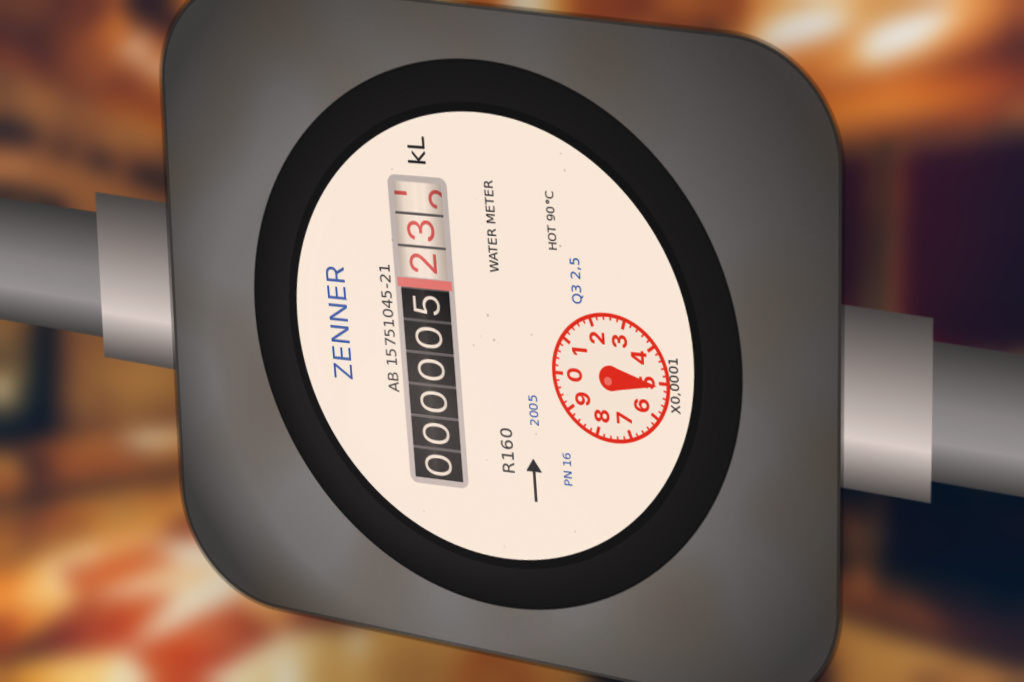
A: 5.2315kL
